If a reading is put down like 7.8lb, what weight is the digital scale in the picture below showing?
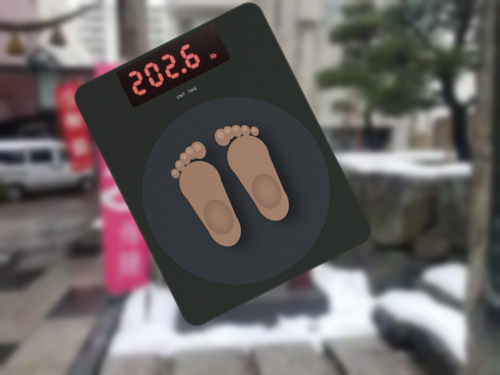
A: 202.6lb
